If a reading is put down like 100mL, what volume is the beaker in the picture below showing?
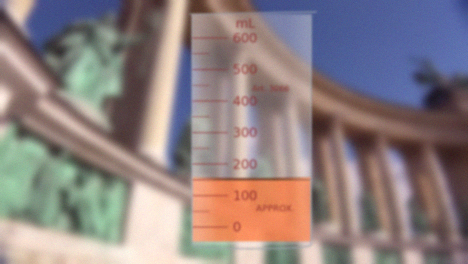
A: 150mL
